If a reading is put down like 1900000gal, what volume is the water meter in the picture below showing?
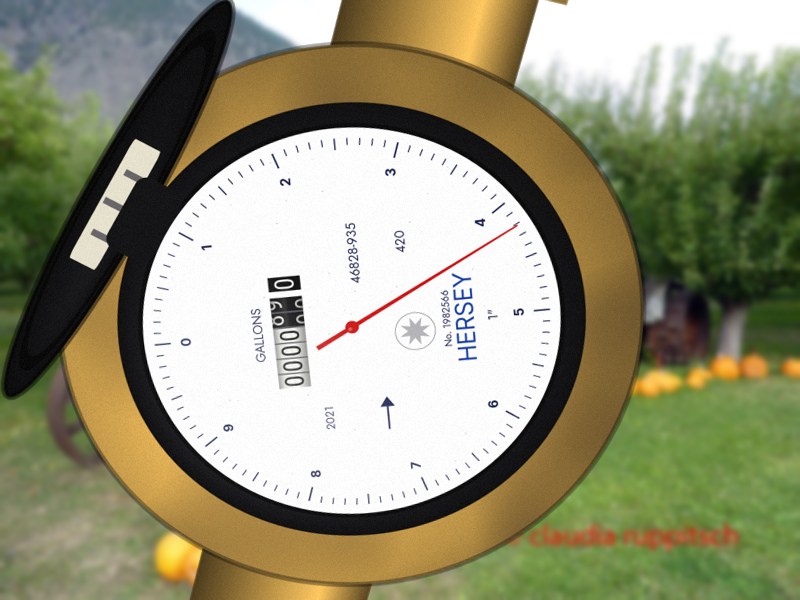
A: 894.2gal
